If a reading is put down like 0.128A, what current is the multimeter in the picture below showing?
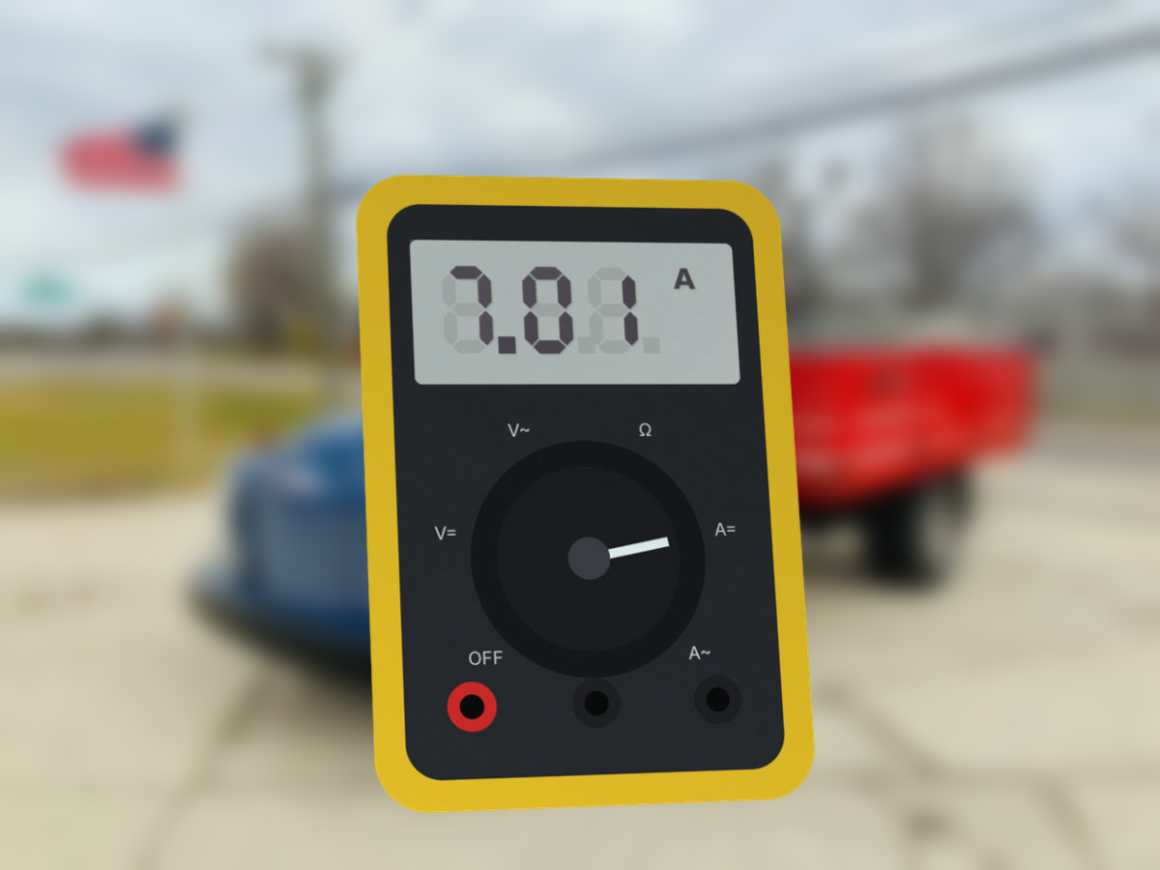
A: 7.01A
